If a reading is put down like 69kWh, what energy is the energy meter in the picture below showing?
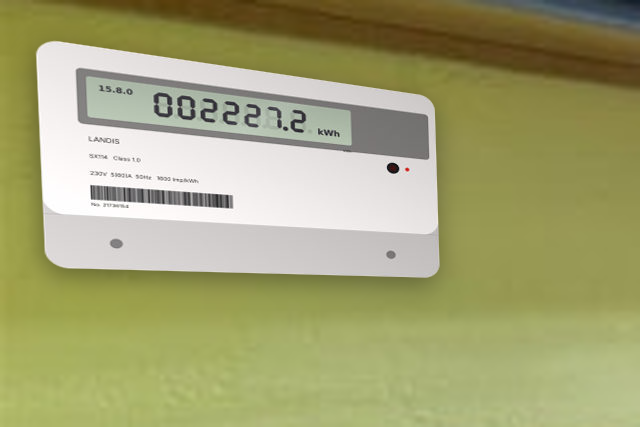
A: 2227.2kWh
